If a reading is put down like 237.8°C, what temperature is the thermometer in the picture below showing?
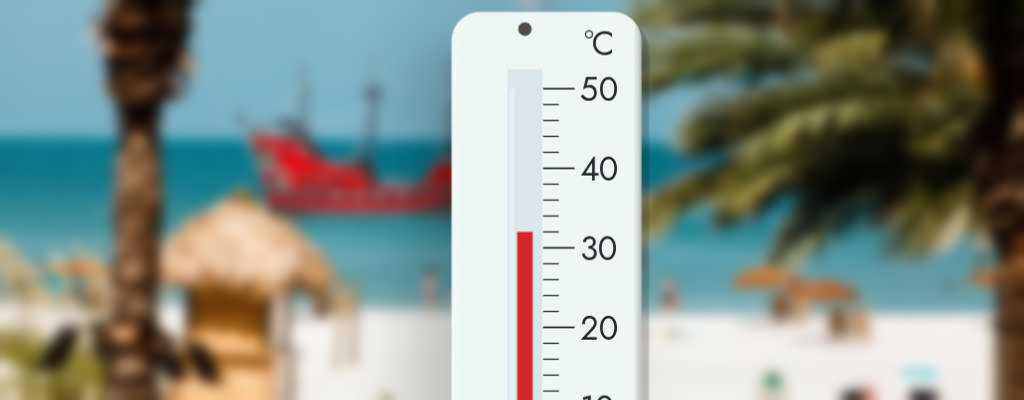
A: 32°C
